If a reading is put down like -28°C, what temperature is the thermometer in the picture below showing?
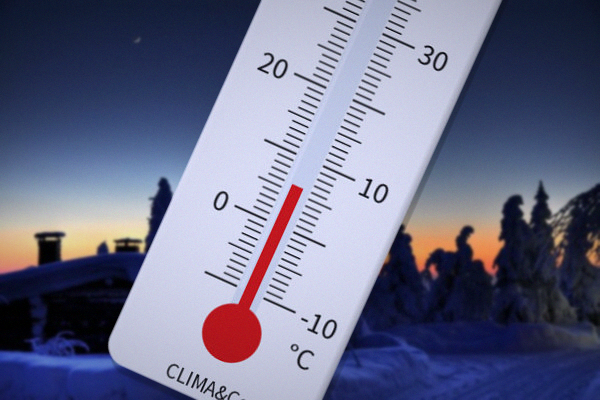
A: 6°C
